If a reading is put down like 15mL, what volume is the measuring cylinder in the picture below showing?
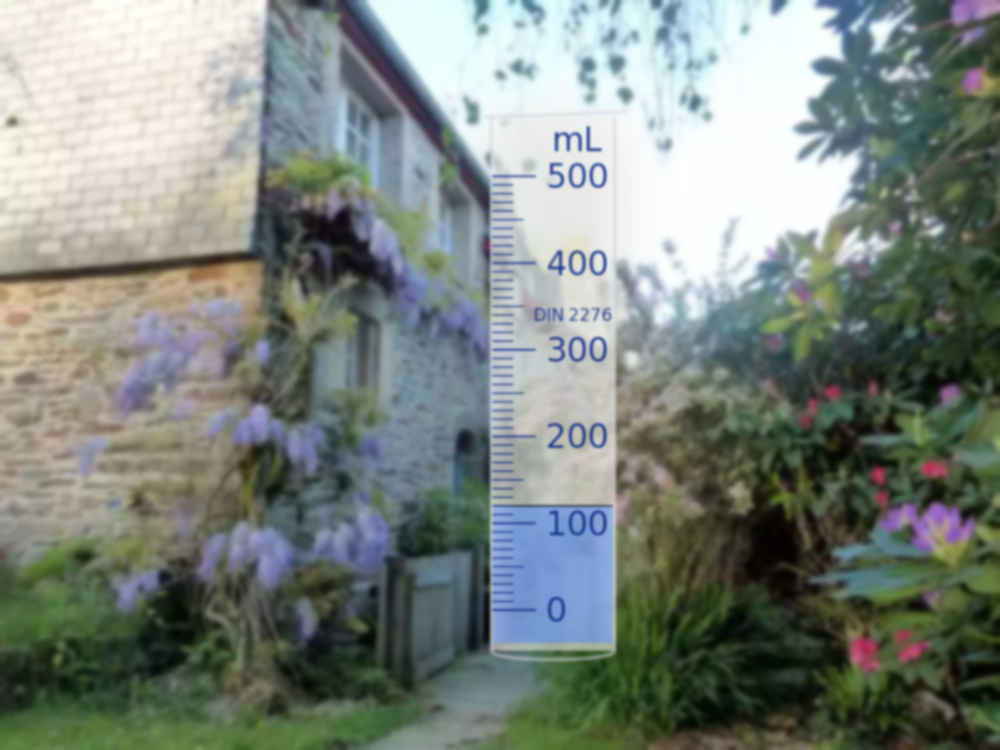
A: 120mL
